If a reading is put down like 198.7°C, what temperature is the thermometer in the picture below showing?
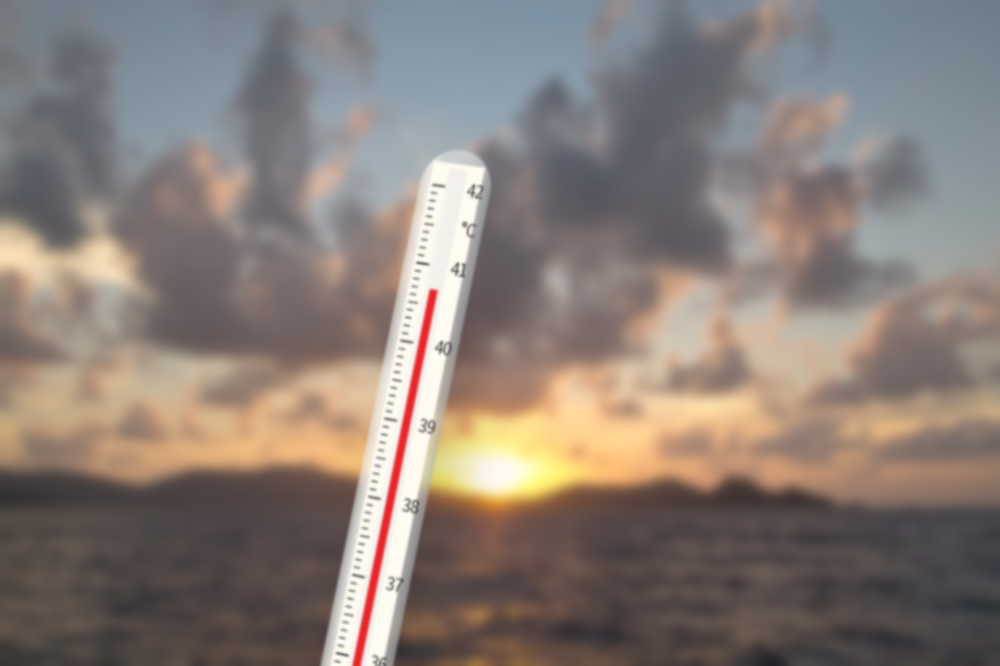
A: 40.7°C
